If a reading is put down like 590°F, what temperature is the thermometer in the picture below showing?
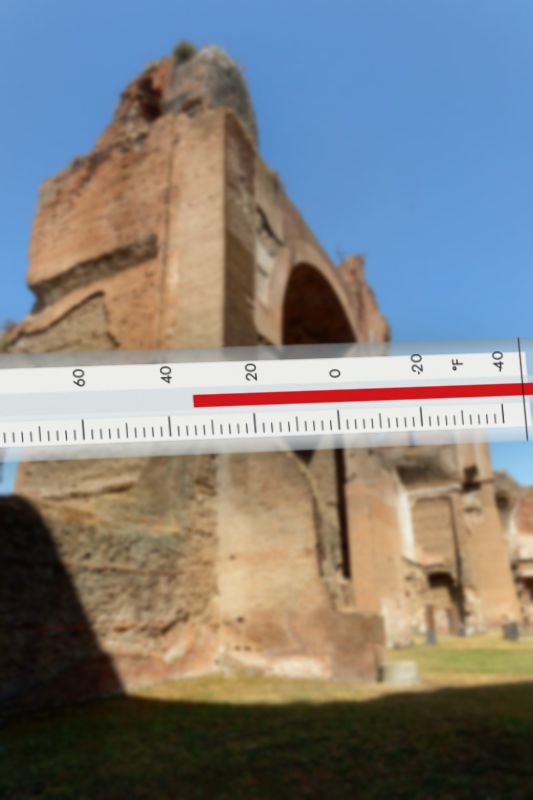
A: 34°F
